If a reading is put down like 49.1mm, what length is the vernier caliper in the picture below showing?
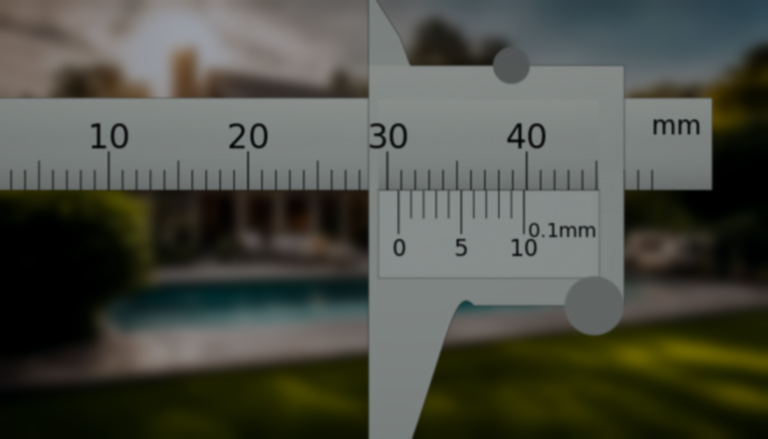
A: 30.8mm
